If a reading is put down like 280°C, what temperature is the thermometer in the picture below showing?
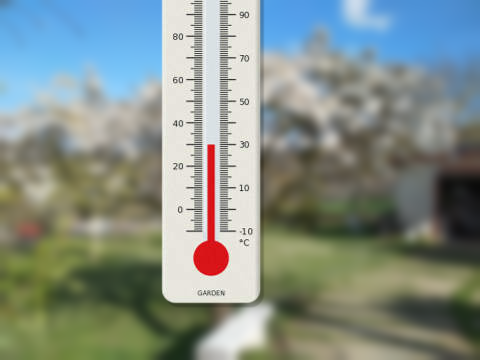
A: 30°C
